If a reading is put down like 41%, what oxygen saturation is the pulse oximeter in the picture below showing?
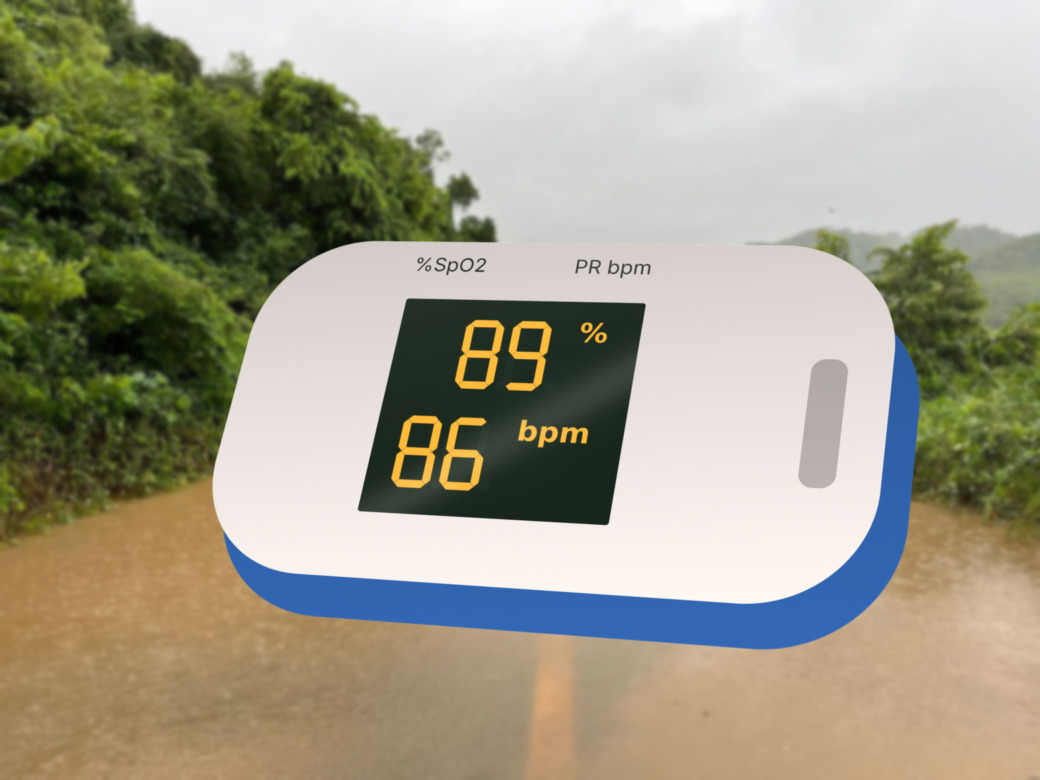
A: 89%
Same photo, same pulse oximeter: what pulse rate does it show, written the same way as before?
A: 86bpm
